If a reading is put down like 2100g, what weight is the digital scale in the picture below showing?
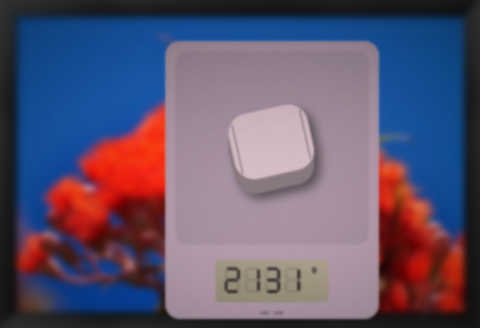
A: 2131g
